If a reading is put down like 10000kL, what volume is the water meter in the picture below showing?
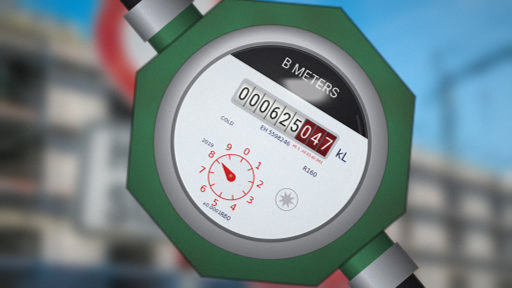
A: 625.0478kL
